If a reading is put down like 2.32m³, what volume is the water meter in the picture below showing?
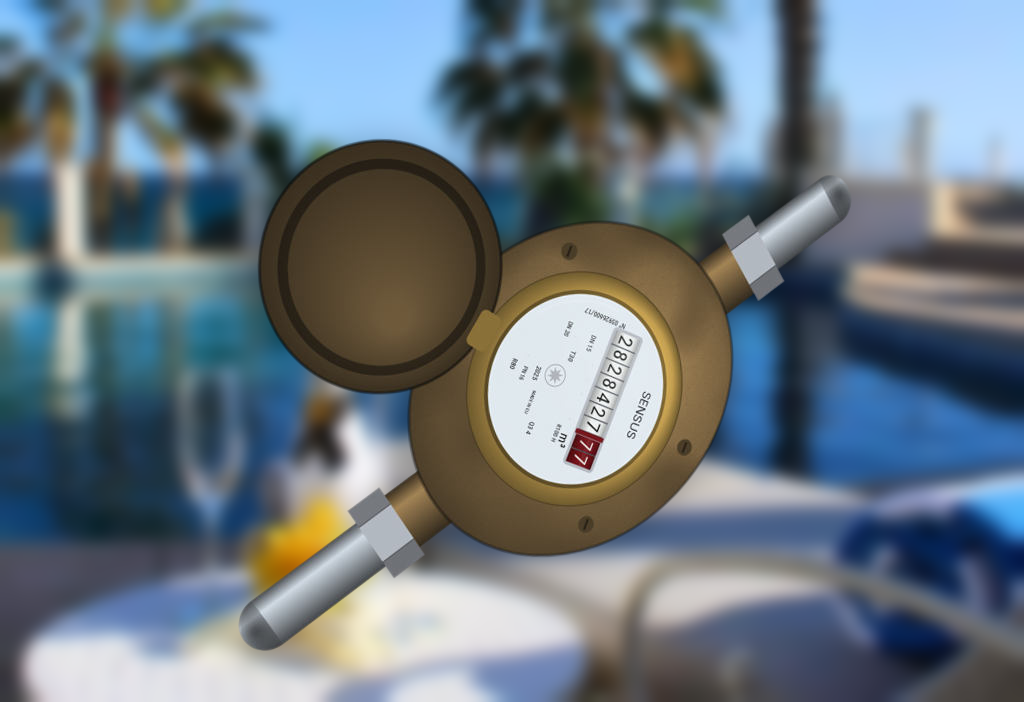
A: 2828427.77m³
